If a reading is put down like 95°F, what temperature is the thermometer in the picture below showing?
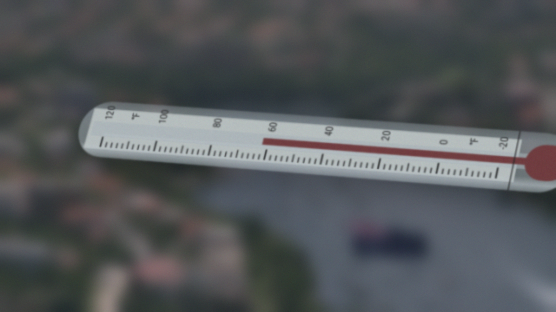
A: 62°F
